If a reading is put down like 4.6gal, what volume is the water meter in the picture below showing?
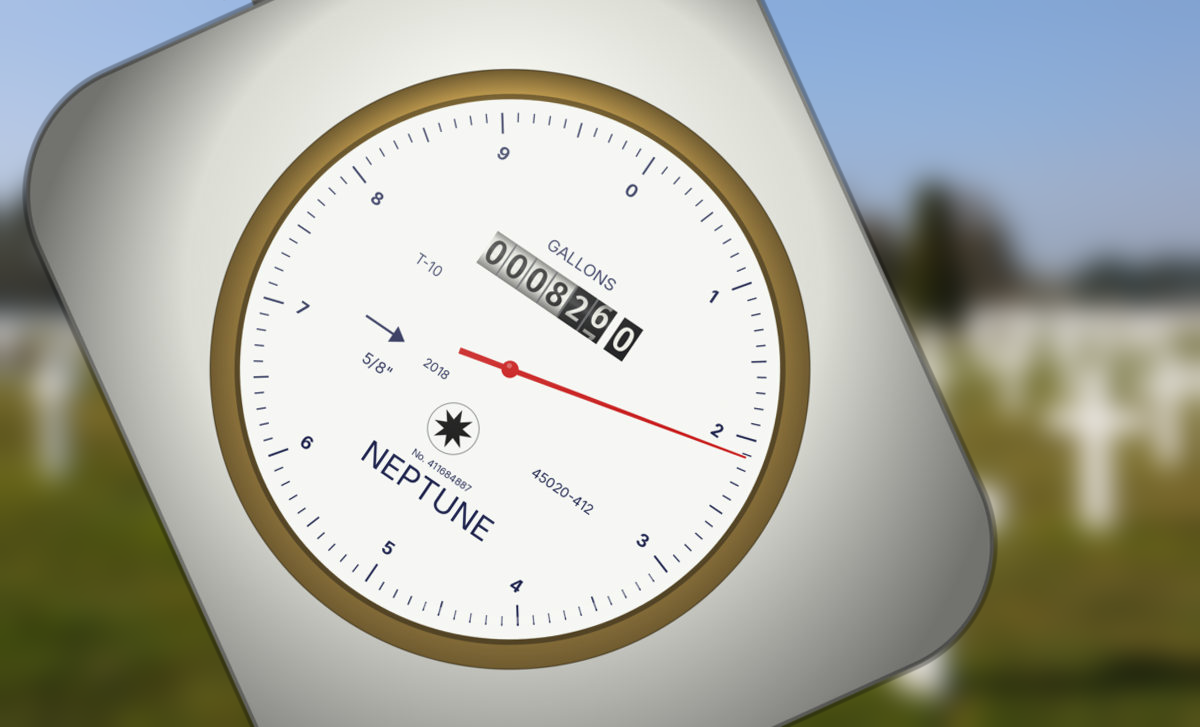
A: 8262.1gal
